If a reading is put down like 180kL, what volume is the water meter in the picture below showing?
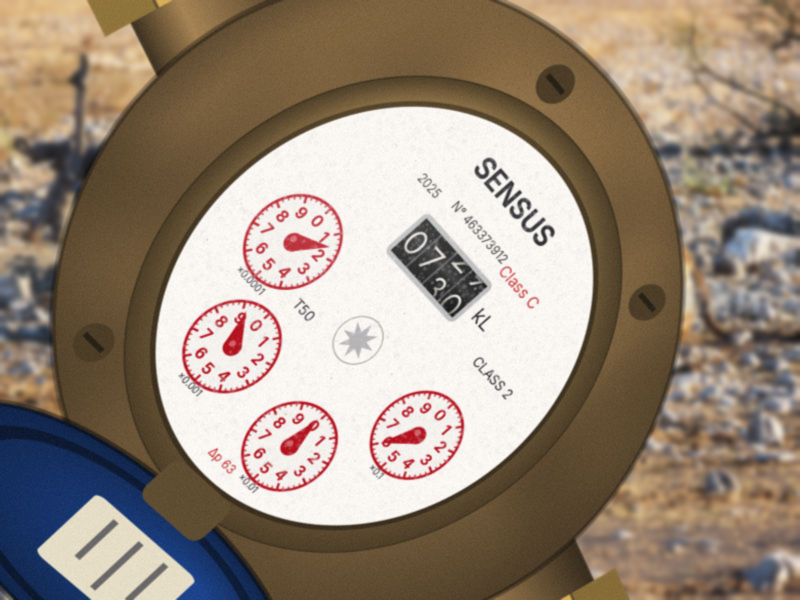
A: 729.5991kL
